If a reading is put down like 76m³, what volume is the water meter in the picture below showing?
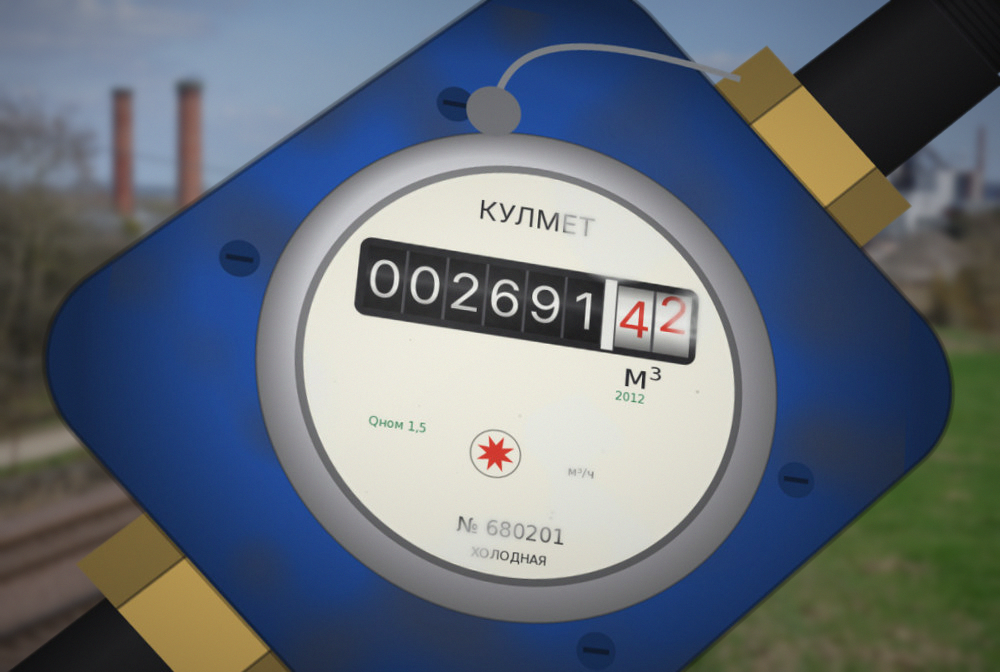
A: 2691.42m³
